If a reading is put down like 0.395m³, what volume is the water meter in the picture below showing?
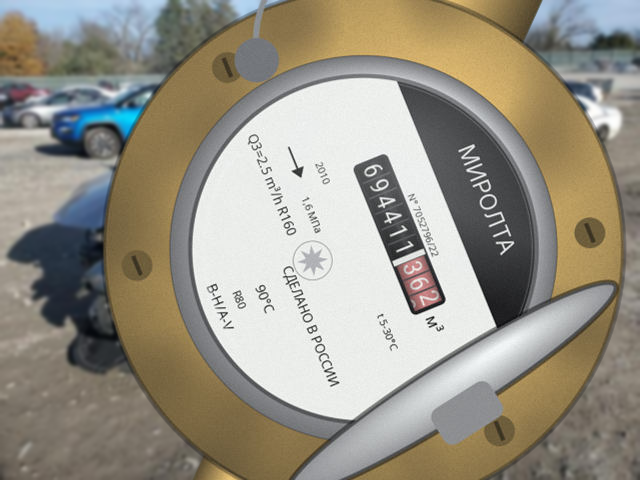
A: 694411.362m³
